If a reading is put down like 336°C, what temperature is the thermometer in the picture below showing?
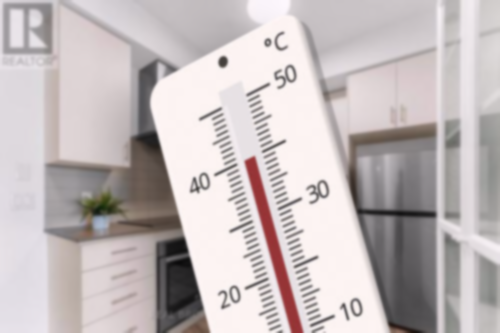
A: 40°C
